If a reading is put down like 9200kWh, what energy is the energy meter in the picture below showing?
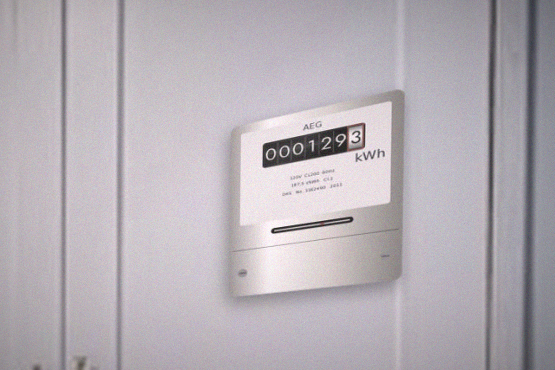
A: 129.3kWh
